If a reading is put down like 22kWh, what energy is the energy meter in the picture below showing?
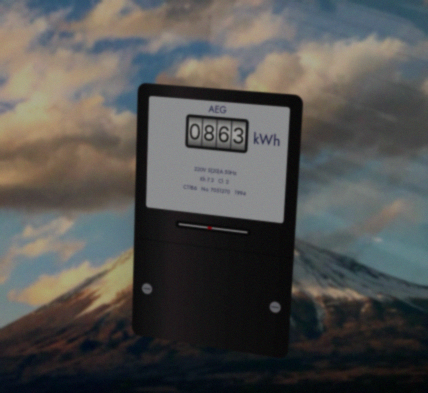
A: 863kWh
